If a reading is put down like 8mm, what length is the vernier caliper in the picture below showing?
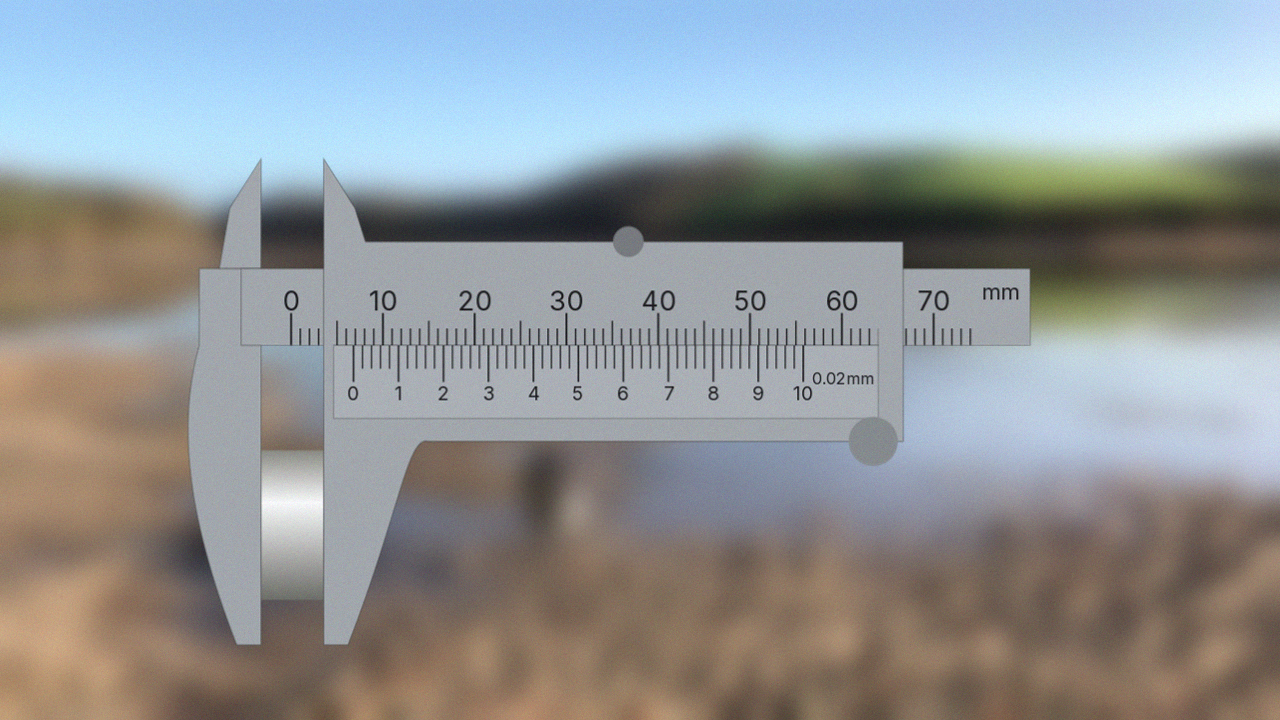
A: 6.8mm
